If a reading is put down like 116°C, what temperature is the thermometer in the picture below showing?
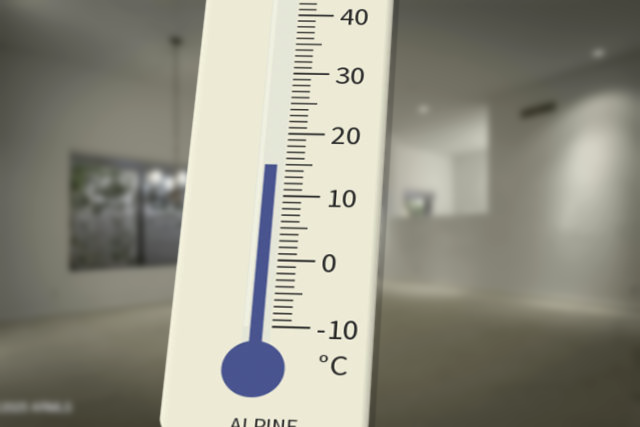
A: 15°C
